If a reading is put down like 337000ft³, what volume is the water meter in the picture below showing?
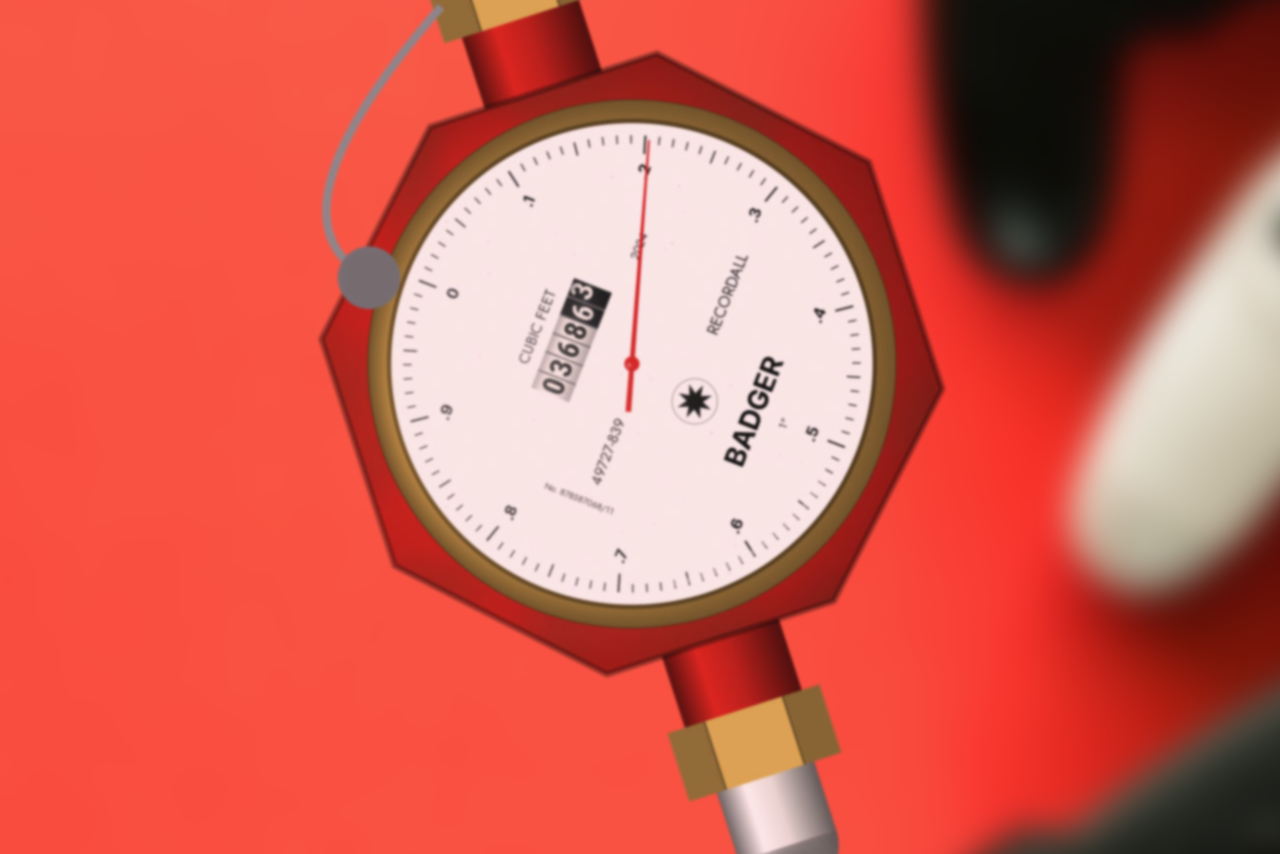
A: 36863.20ft³
